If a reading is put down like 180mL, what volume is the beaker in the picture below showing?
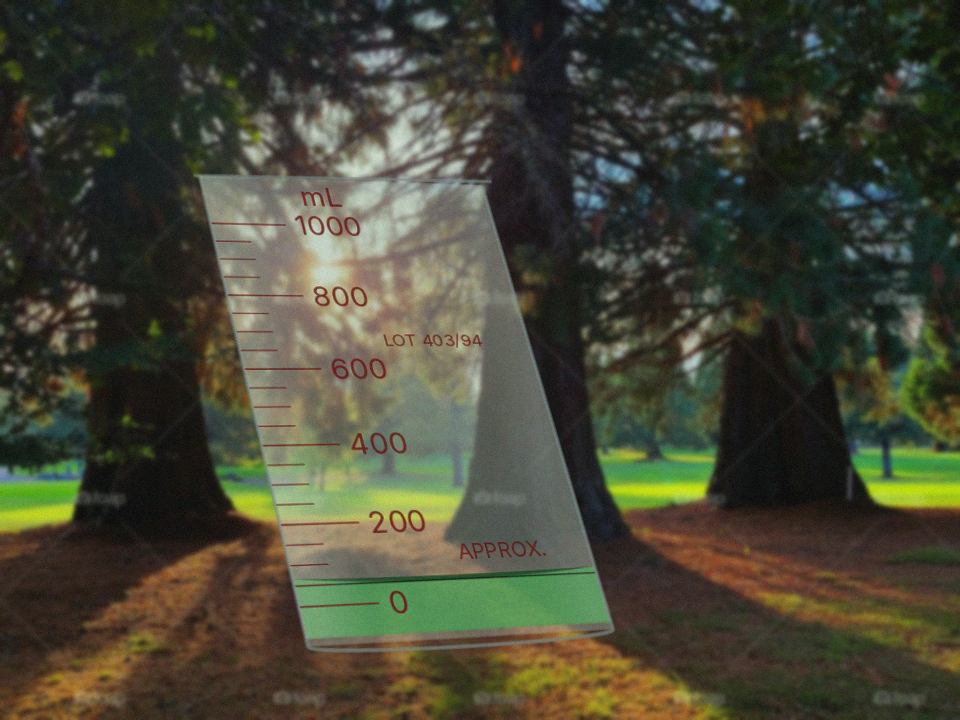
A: 50mL
